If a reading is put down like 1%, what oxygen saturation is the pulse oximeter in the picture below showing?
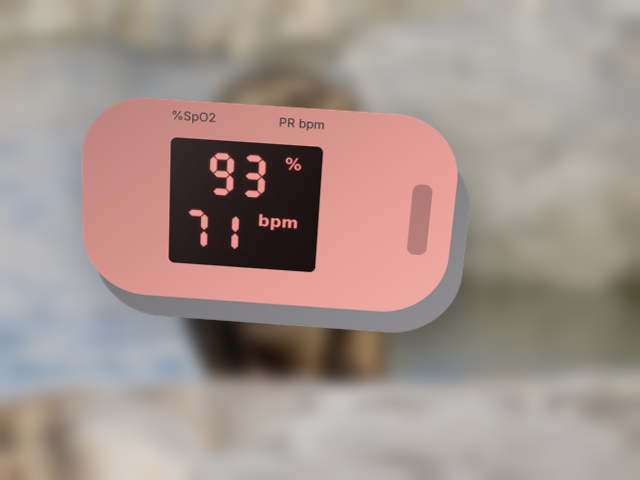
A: 93%
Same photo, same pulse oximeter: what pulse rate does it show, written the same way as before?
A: 71bpm
